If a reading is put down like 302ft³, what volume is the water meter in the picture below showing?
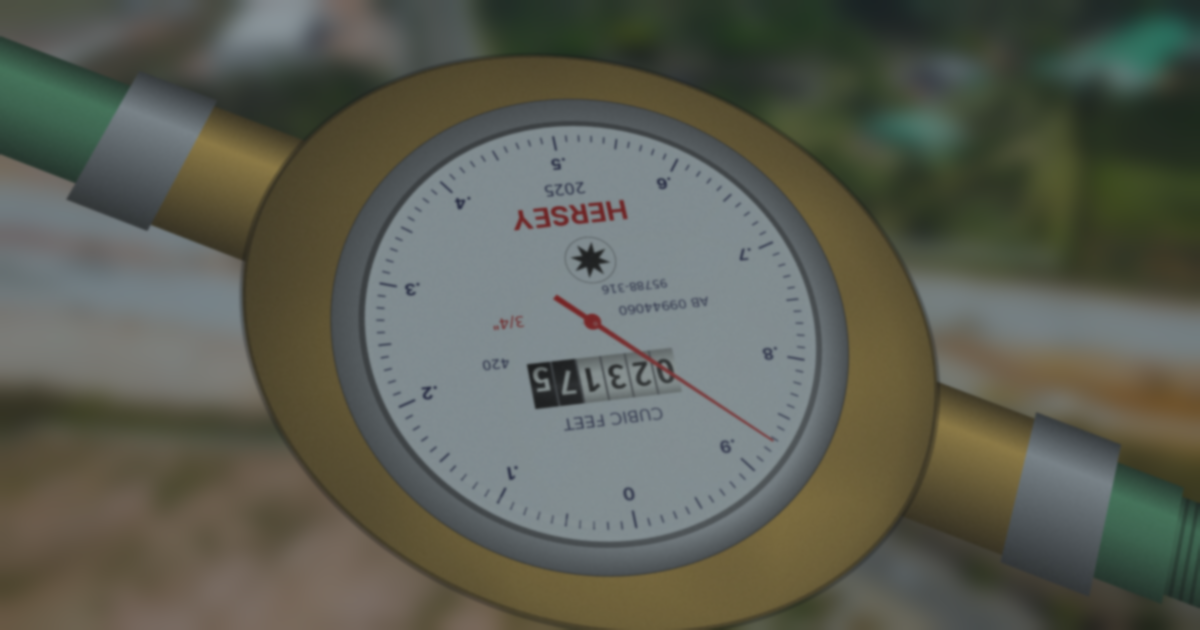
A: 23174.87ft³
